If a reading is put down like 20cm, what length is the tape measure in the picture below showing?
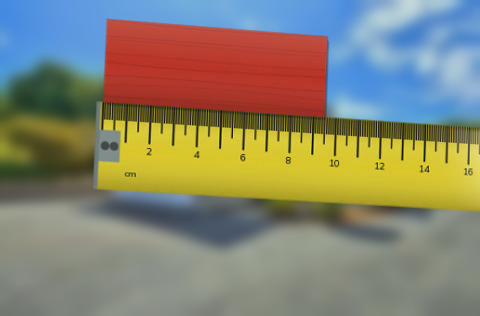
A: 9.5cm
